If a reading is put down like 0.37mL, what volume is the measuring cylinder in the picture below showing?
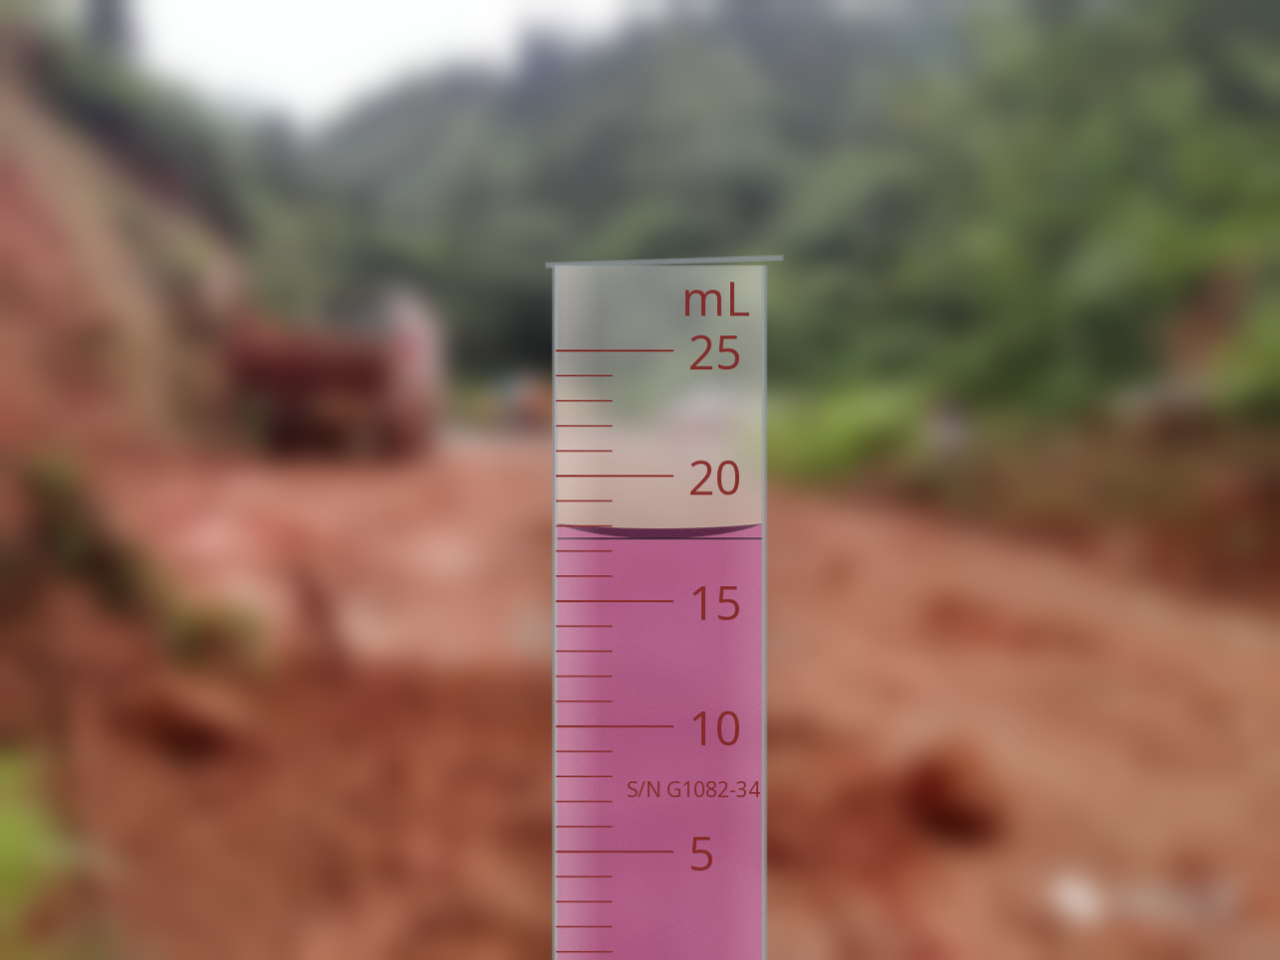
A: 17.5mL
